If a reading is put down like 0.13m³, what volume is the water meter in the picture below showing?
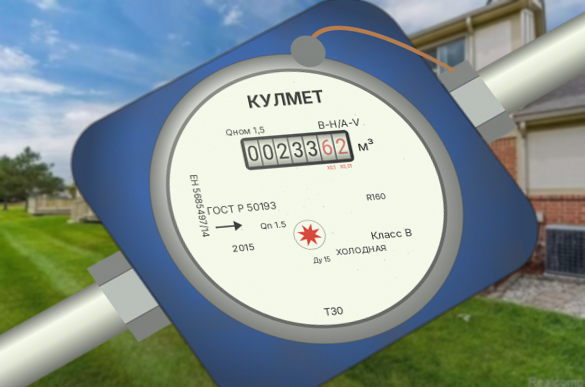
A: 233.62m³
